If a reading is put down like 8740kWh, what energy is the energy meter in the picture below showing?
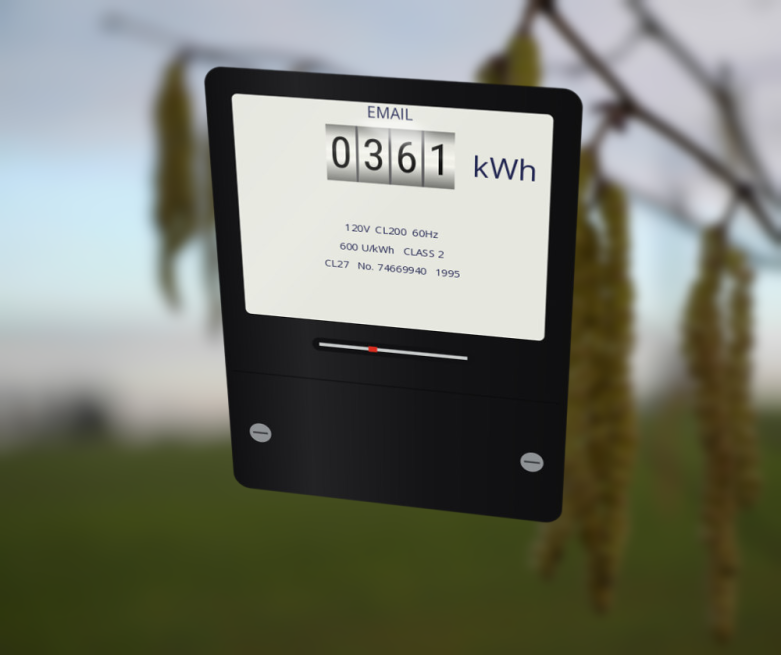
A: 361kWh
